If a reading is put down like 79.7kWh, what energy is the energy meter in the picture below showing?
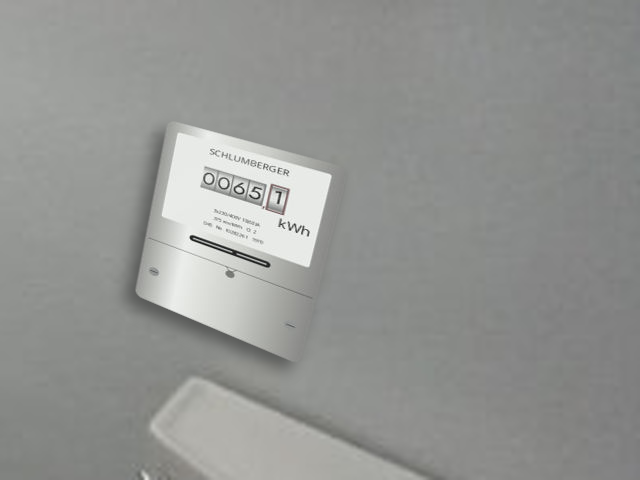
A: 65.1kWh
